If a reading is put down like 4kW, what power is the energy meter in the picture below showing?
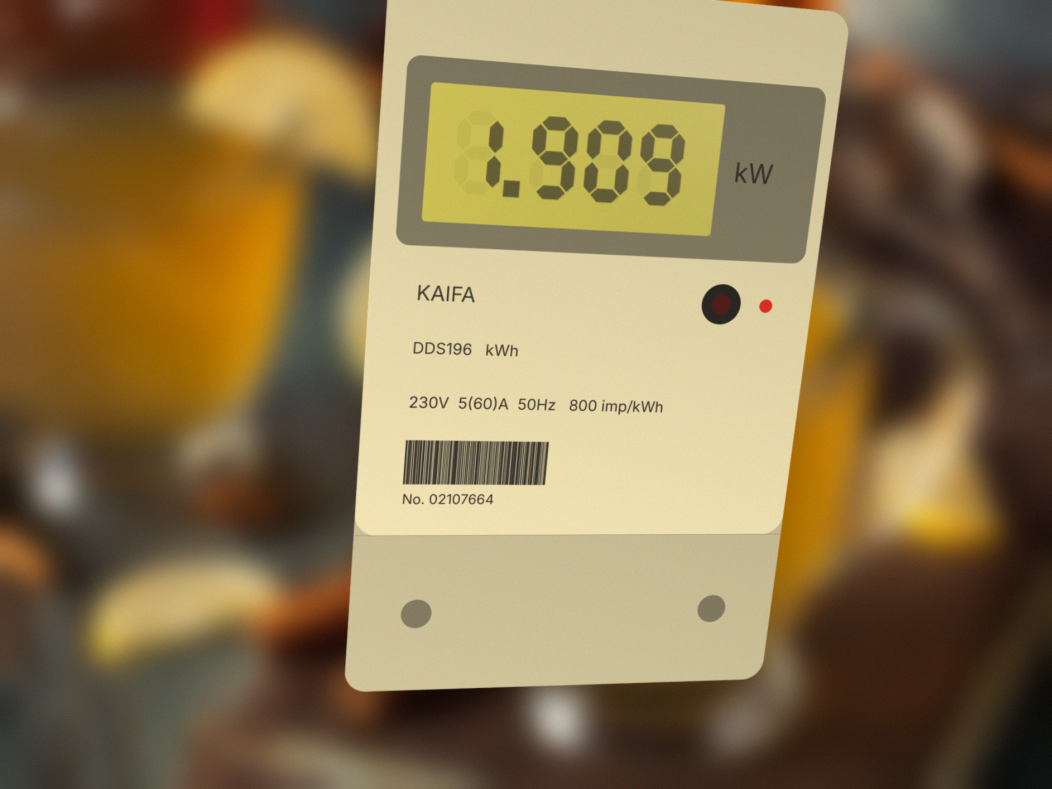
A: 1.909kW
